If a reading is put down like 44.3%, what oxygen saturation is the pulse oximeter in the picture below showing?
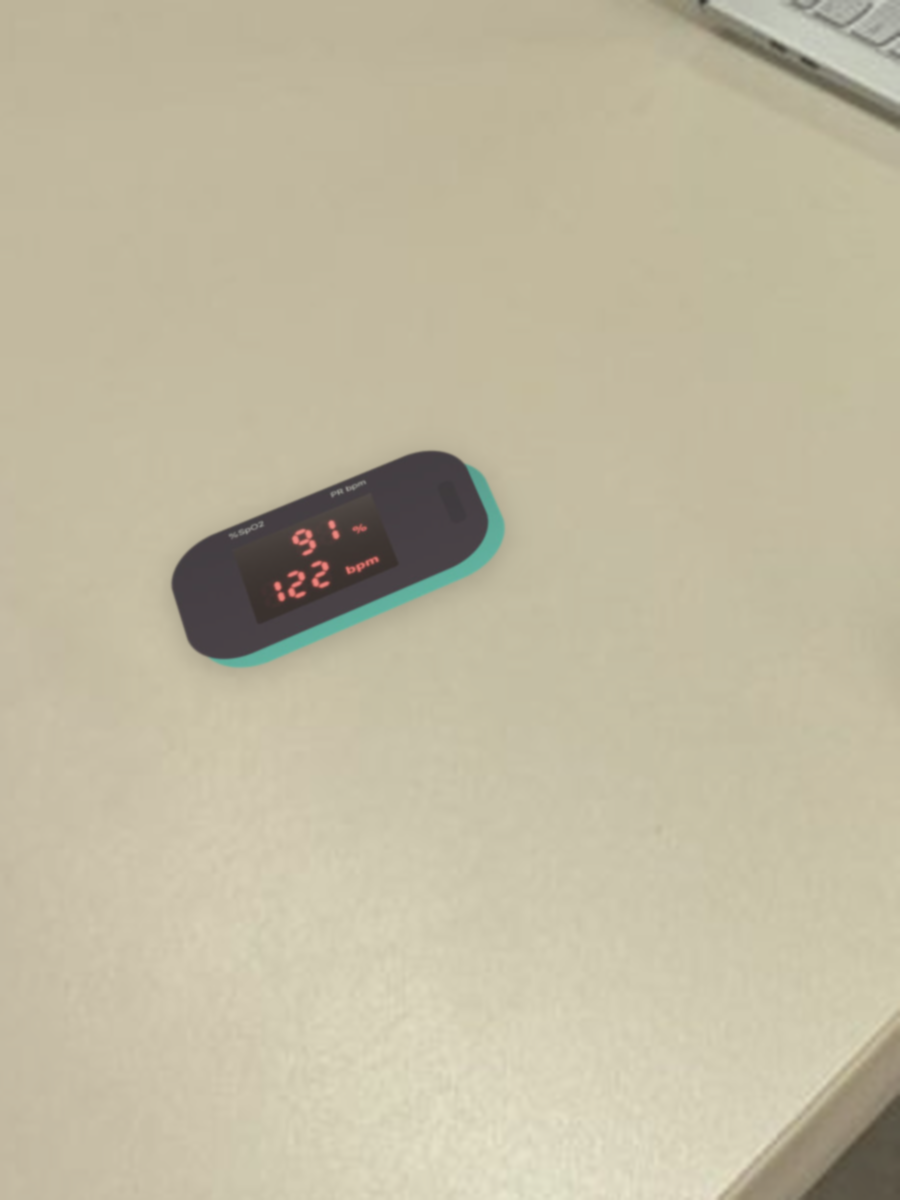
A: 91%
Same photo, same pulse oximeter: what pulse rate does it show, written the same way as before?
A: 122bpm
